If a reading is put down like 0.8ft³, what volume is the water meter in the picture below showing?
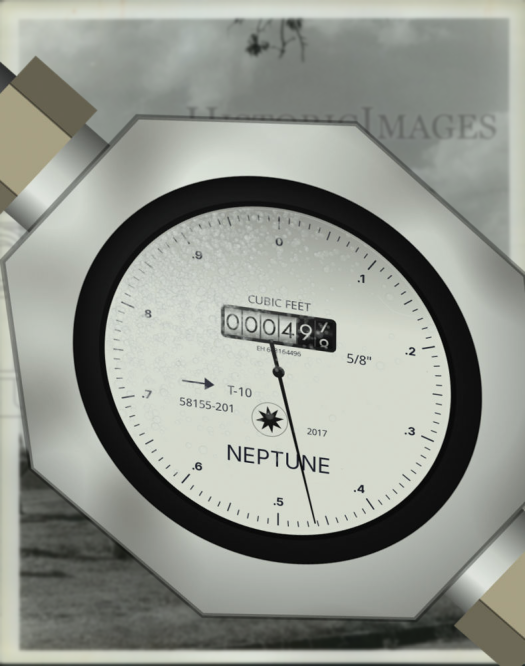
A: 497.46ft³
